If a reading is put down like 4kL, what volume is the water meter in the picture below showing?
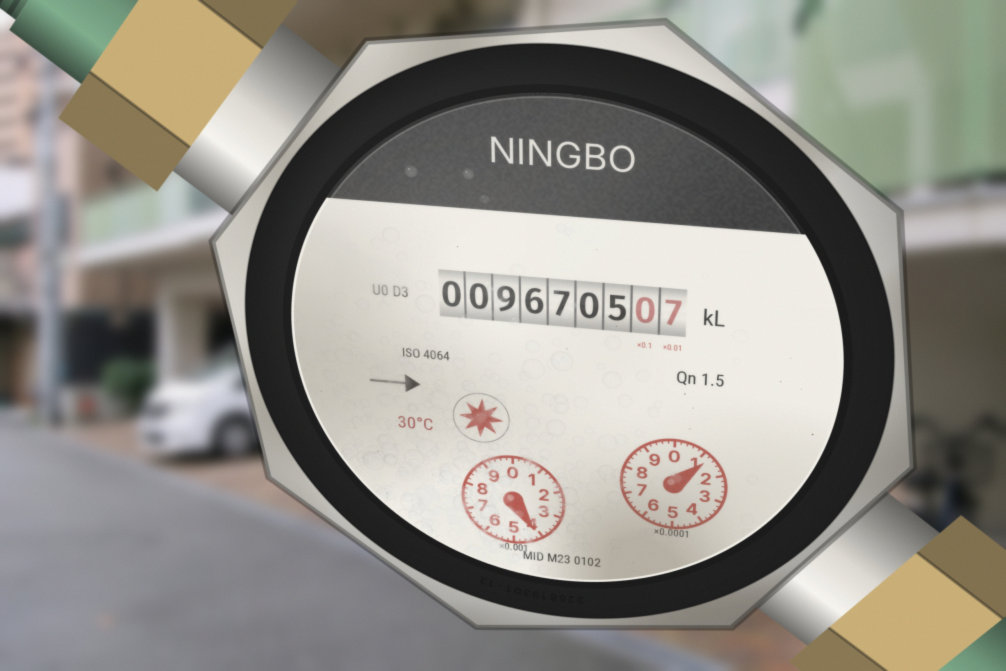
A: 96705.0741kL
